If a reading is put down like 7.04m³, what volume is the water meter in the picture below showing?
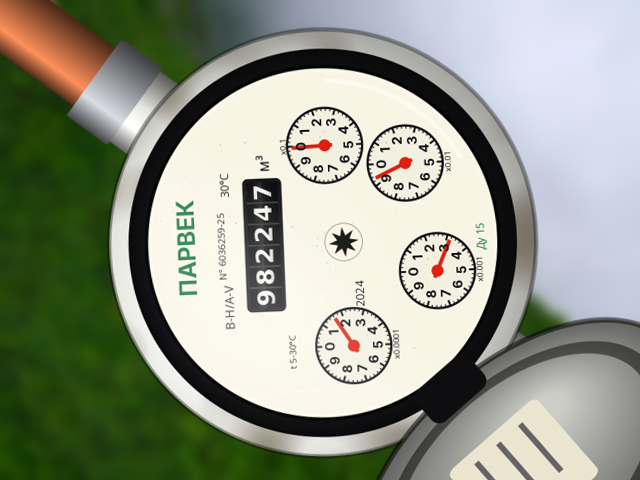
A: 982246.9931m³
